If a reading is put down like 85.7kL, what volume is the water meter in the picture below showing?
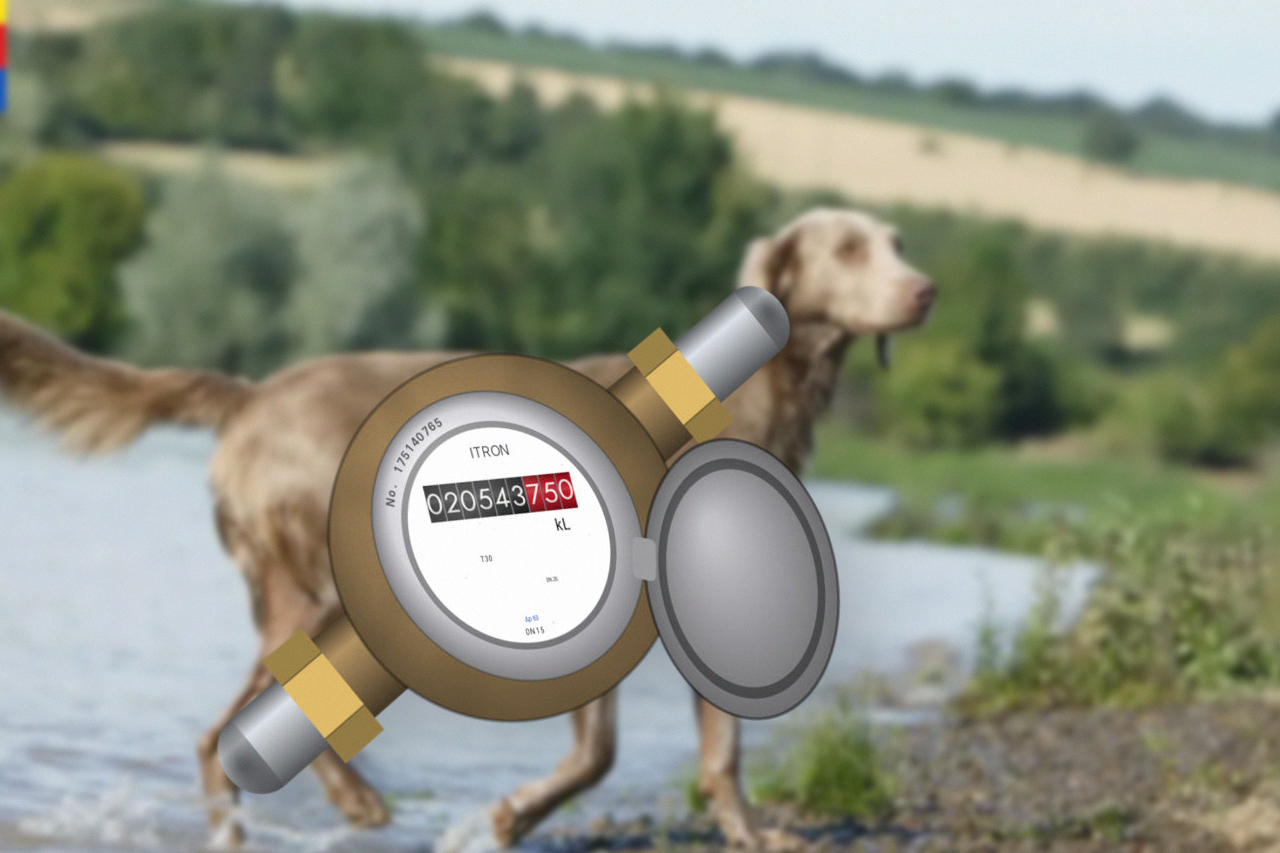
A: 20543.750kL
